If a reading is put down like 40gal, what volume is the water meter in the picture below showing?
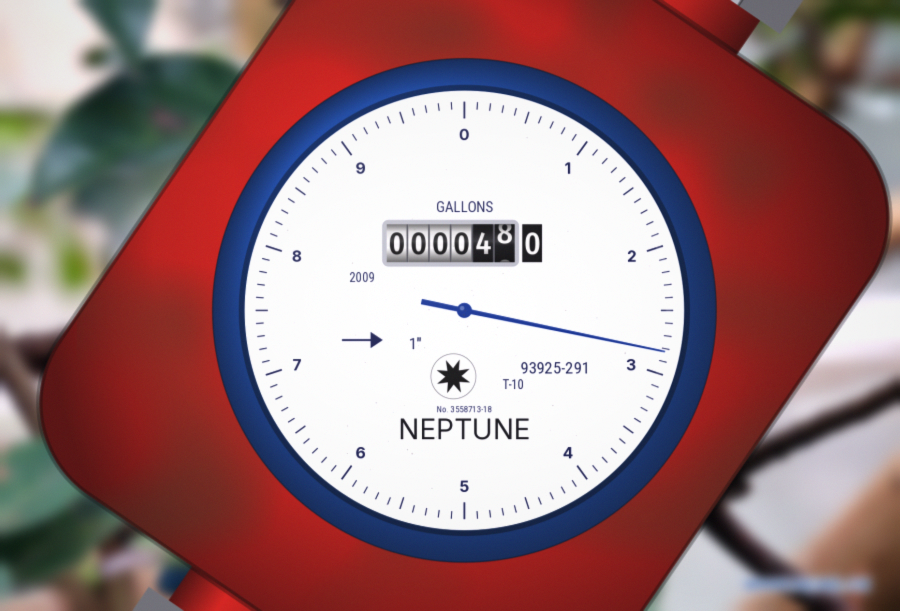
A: 482.8gal
